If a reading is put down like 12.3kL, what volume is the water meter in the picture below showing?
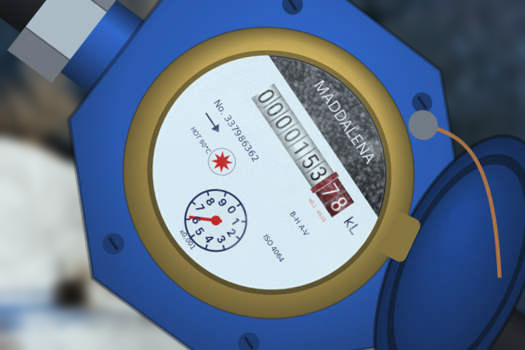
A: 153.786kL
